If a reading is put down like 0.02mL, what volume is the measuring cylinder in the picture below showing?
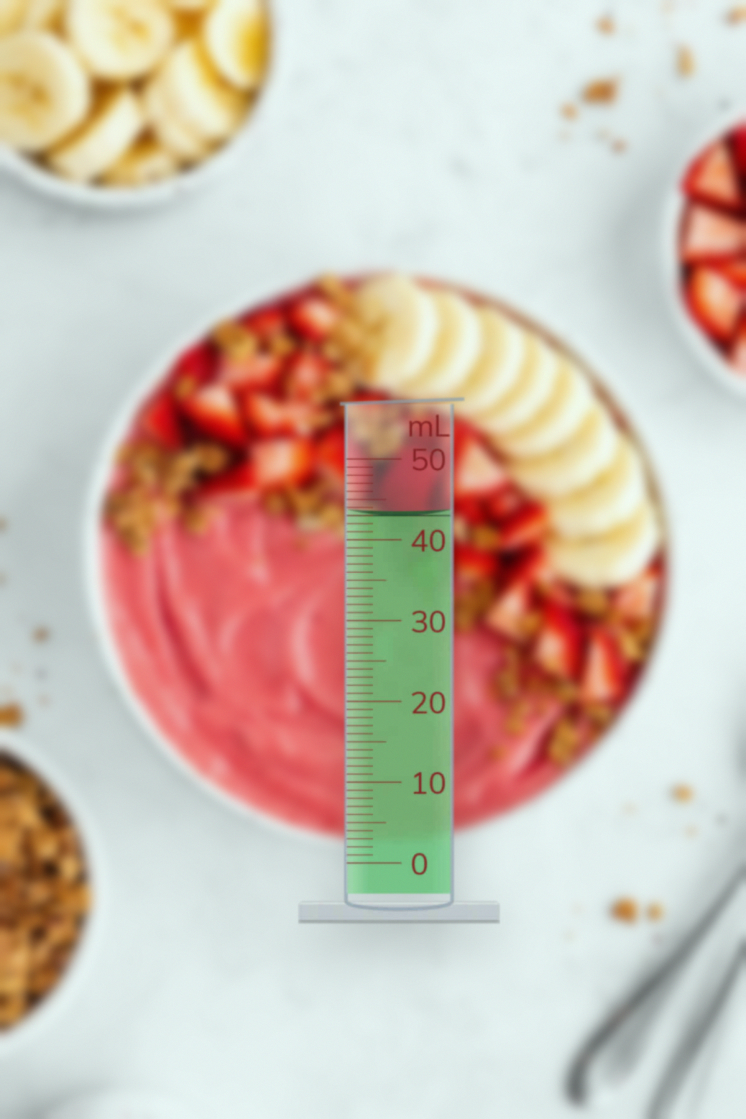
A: 43mL
